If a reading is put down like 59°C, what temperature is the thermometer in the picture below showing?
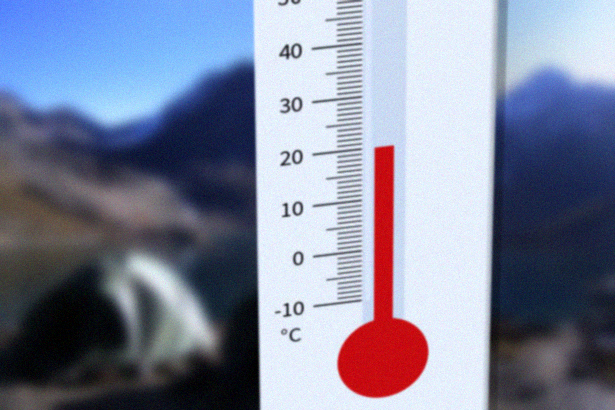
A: 20°C
